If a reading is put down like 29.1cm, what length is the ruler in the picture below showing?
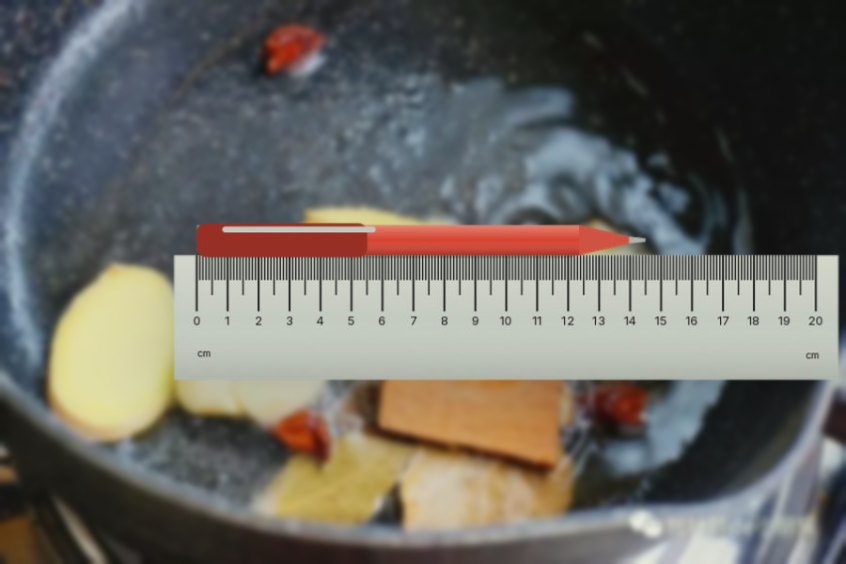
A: 14.5cm
